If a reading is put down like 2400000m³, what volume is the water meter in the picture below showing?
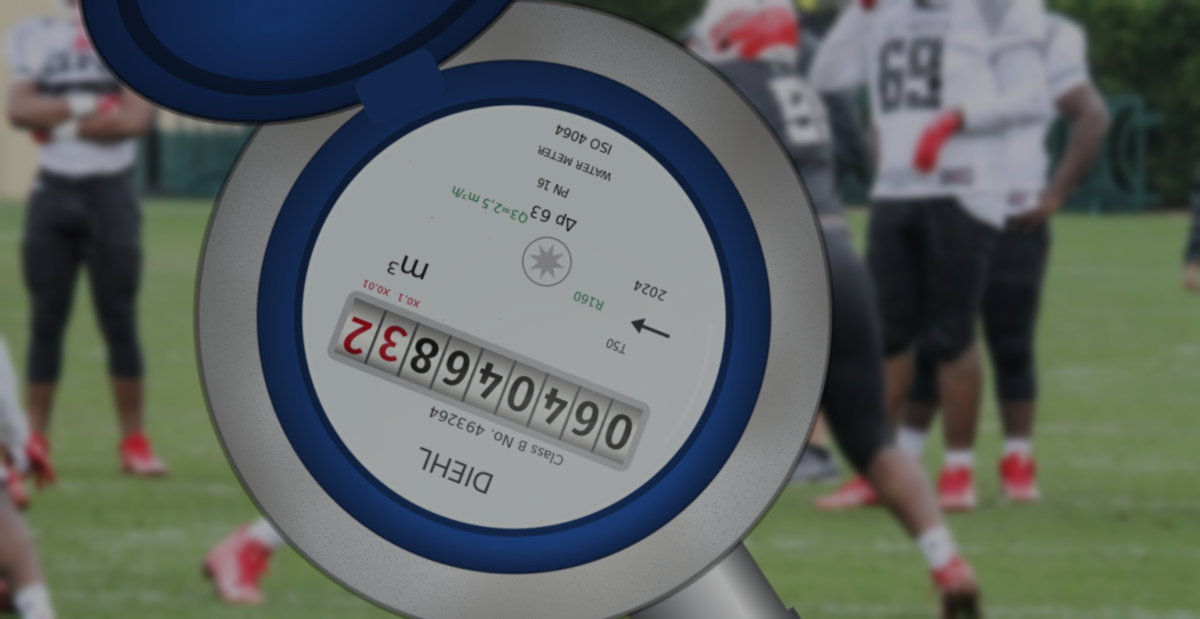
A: 640468.32m³
